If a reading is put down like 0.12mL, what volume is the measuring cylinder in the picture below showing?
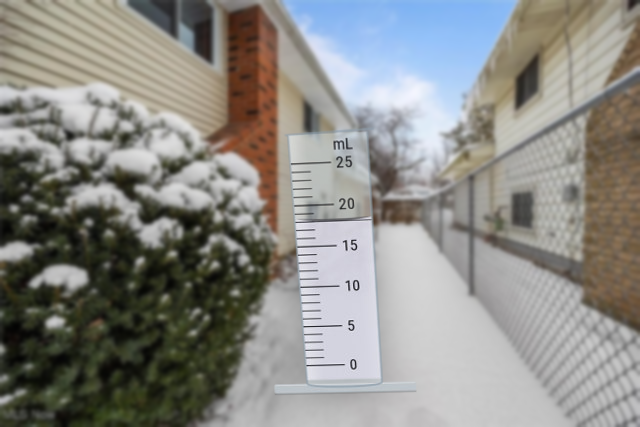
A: 18mL
